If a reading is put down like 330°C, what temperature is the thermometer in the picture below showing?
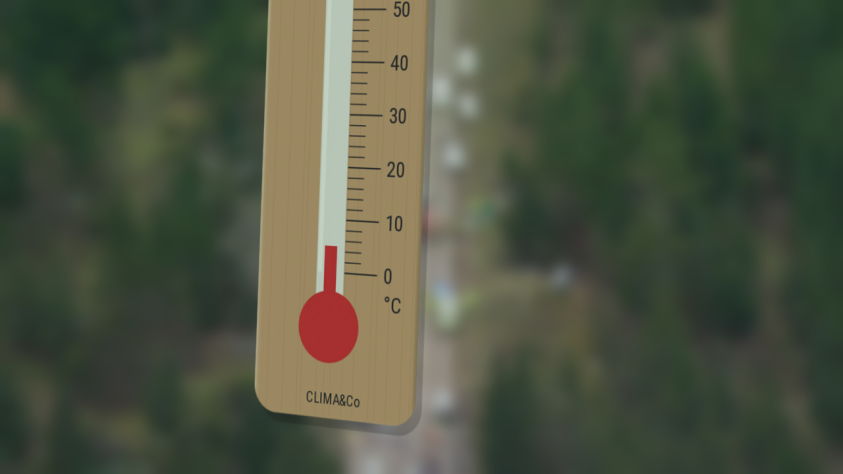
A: 5°C
